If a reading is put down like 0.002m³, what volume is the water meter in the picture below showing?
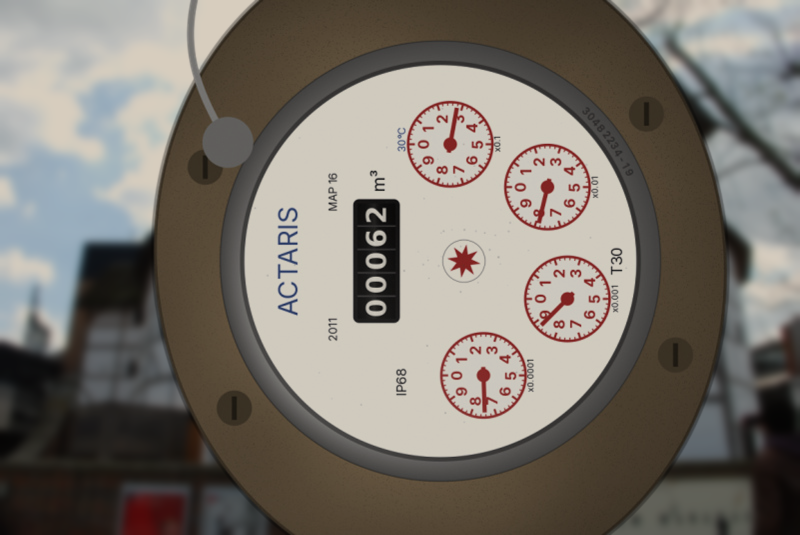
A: 62.2787m³
